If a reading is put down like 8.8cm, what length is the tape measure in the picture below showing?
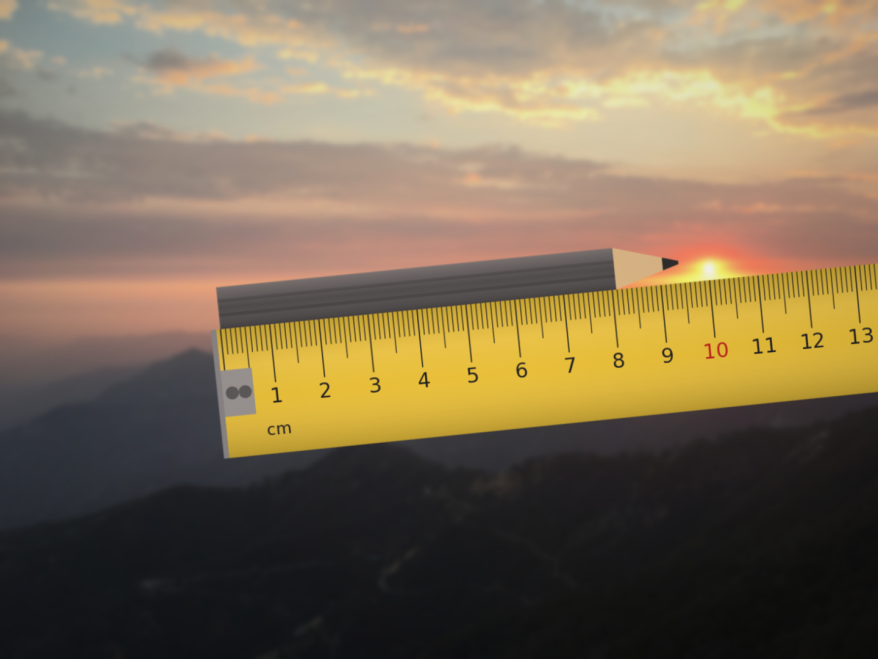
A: 9.4cm
